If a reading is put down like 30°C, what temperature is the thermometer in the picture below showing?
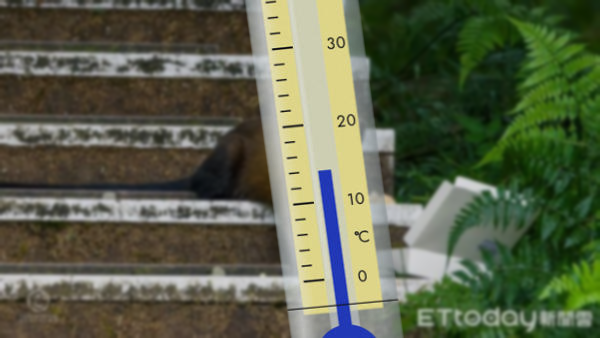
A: 14°C
